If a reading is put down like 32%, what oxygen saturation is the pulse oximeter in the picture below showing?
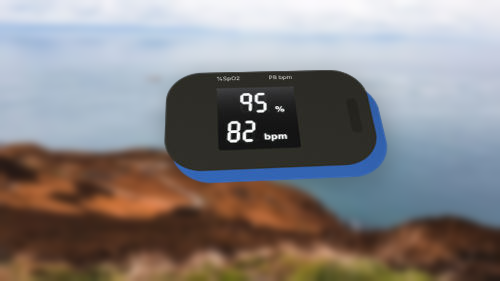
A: 95%
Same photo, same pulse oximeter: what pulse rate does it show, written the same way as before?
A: 82bpm
